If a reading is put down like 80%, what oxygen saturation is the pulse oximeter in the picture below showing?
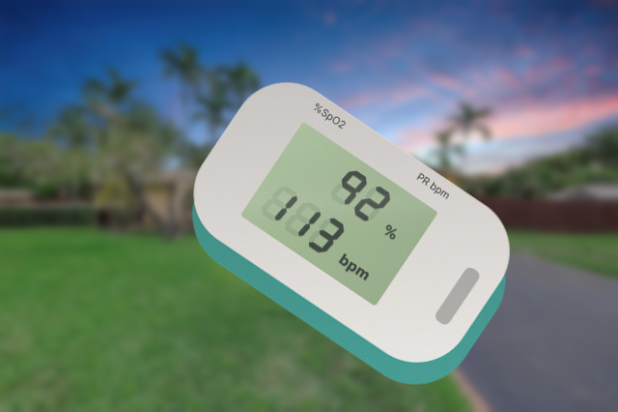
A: 92%
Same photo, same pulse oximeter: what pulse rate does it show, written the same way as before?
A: 113bpm
